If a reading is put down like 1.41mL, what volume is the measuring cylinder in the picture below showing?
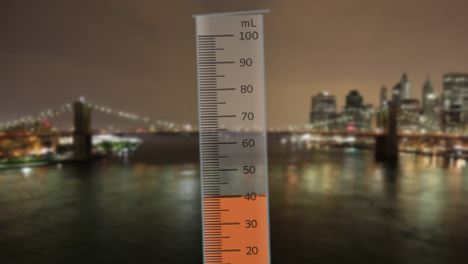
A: 40mL
